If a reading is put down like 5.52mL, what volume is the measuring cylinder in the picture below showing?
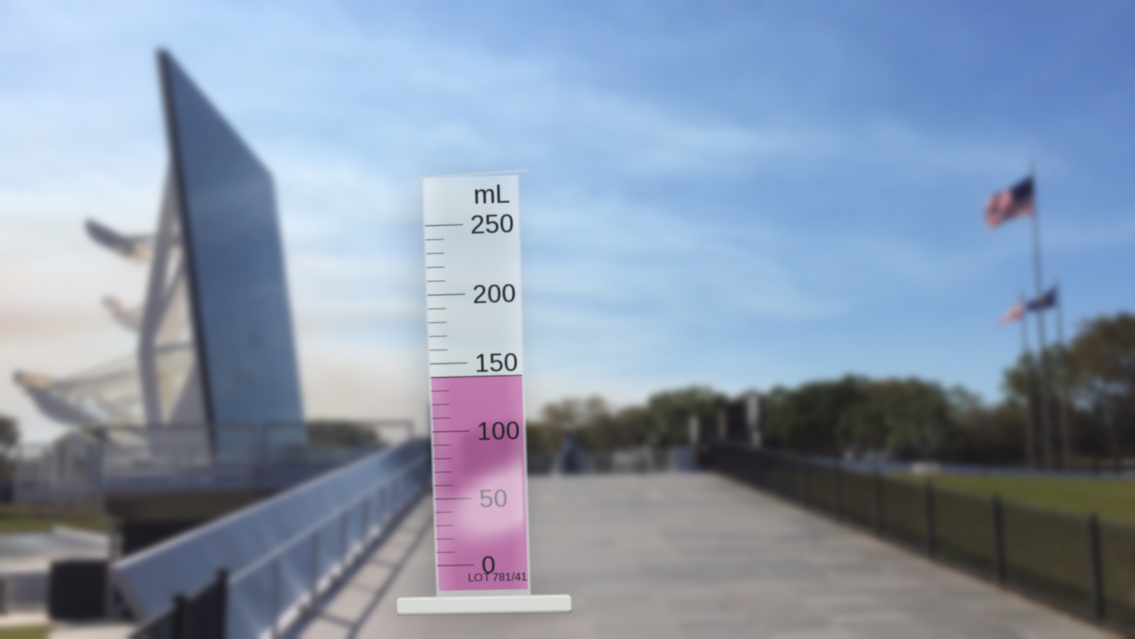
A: 140mL
